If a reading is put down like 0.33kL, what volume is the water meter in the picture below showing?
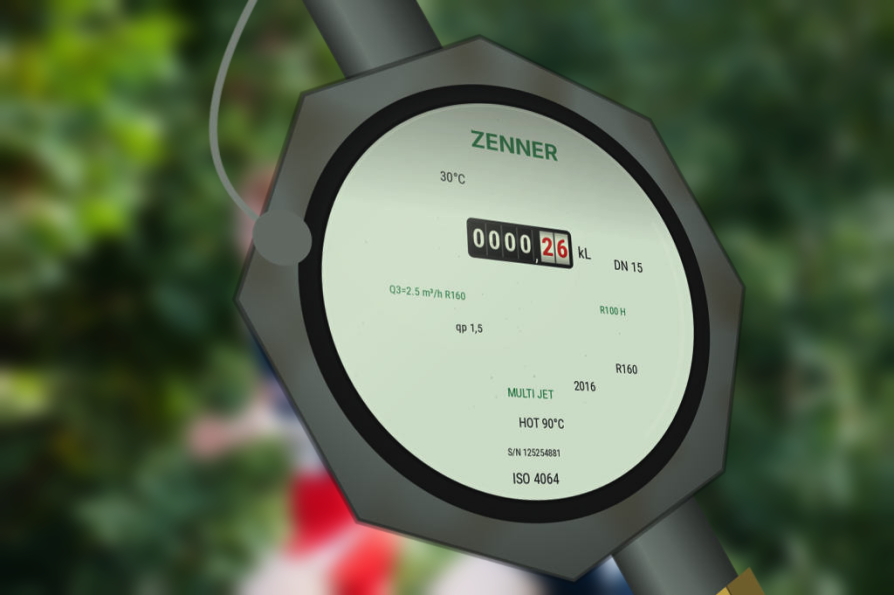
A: 0.26kL
